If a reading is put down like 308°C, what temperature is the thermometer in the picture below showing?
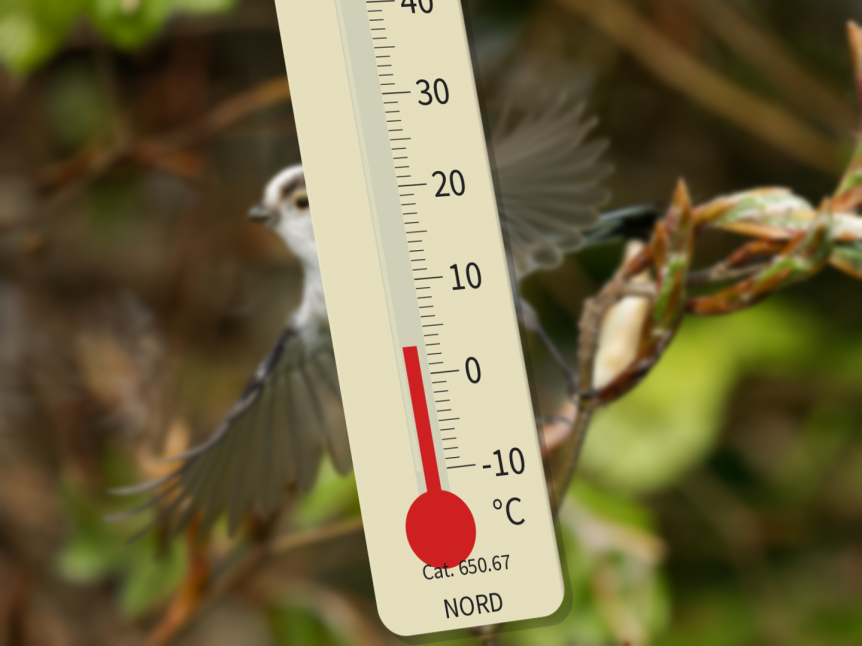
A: 3°C
